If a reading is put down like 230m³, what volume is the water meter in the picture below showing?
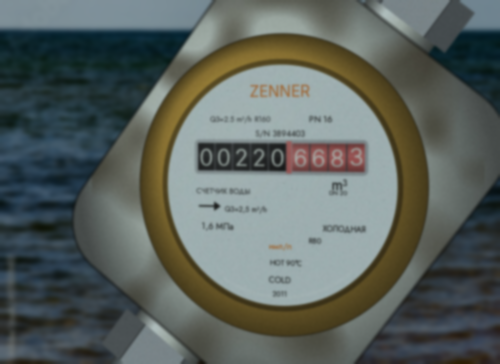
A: 220.6683m³
